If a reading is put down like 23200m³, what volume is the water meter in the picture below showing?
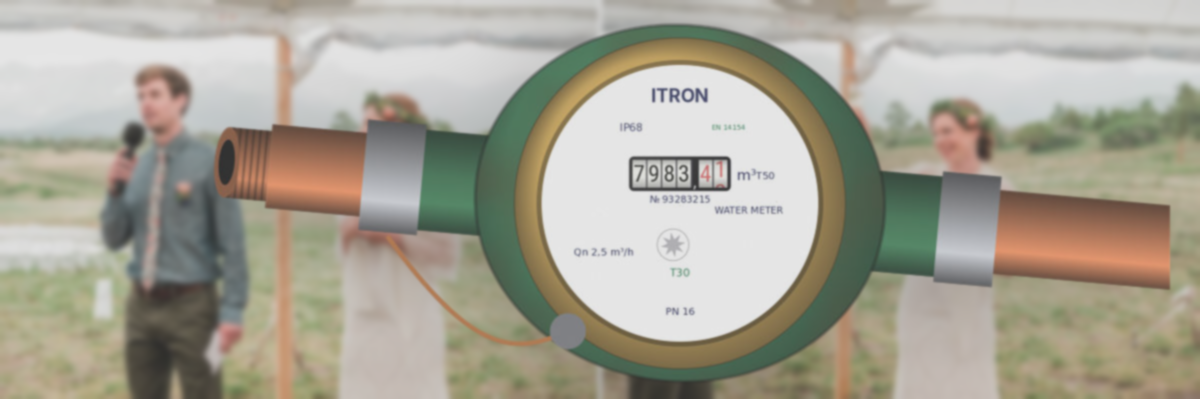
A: 7983.41m³
